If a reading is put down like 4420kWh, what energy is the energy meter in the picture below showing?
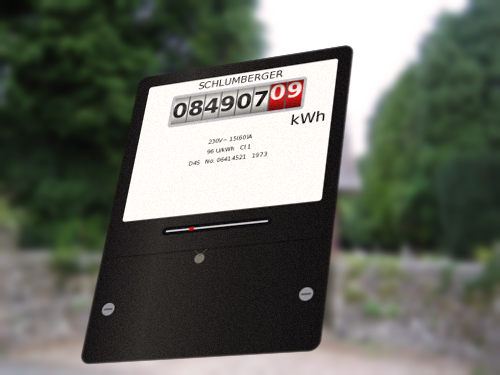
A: 84907.09kWh
